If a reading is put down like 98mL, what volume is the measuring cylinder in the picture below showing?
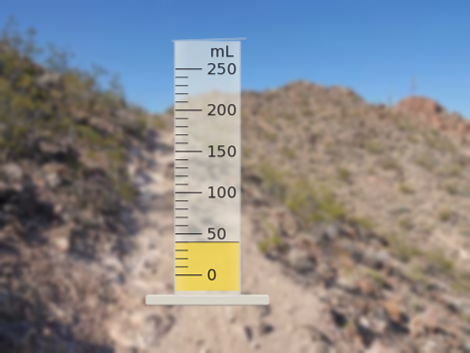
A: 40mL
